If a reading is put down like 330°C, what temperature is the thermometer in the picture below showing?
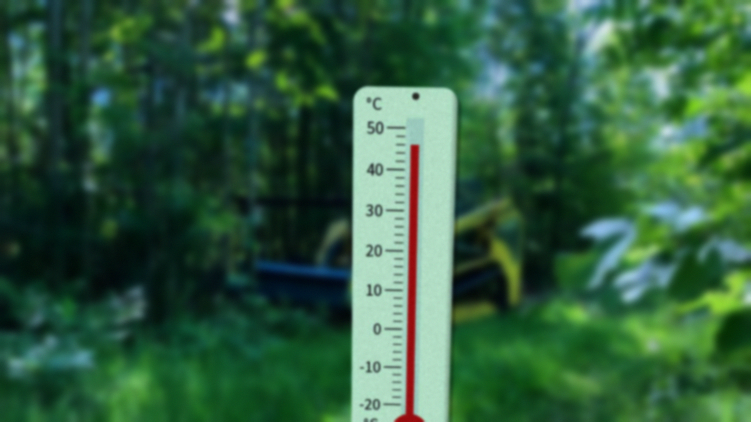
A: 46°C
